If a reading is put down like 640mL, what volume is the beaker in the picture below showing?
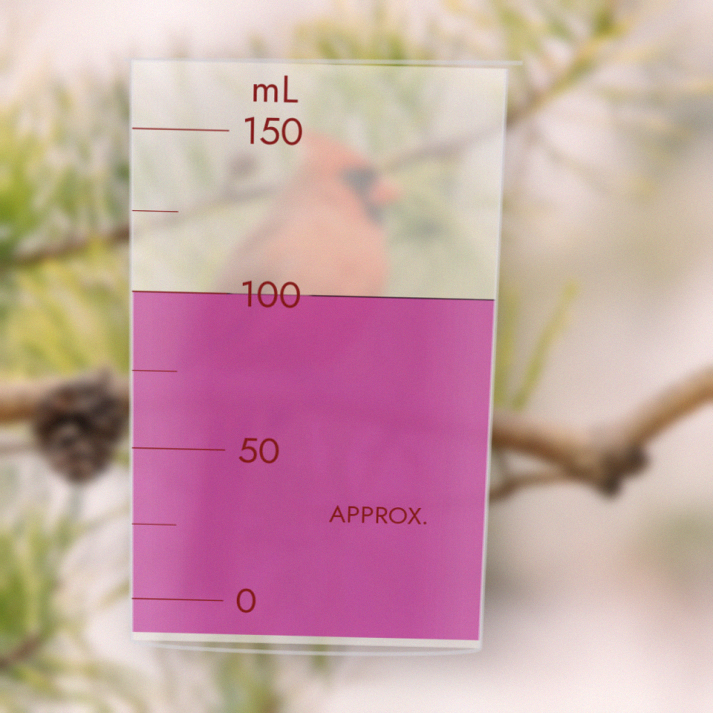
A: 100mL
